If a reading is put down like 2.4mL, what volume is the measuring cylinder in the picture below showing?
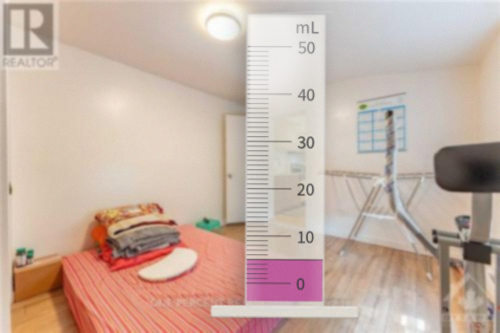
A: 5mL
